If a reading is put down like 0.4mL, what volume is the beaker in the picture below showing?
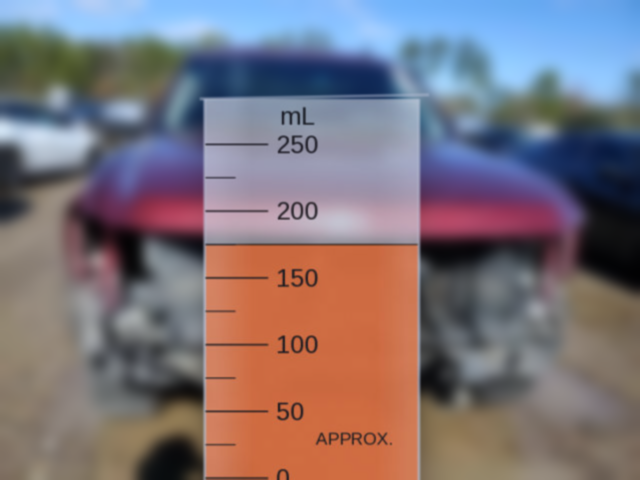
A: 175mL
